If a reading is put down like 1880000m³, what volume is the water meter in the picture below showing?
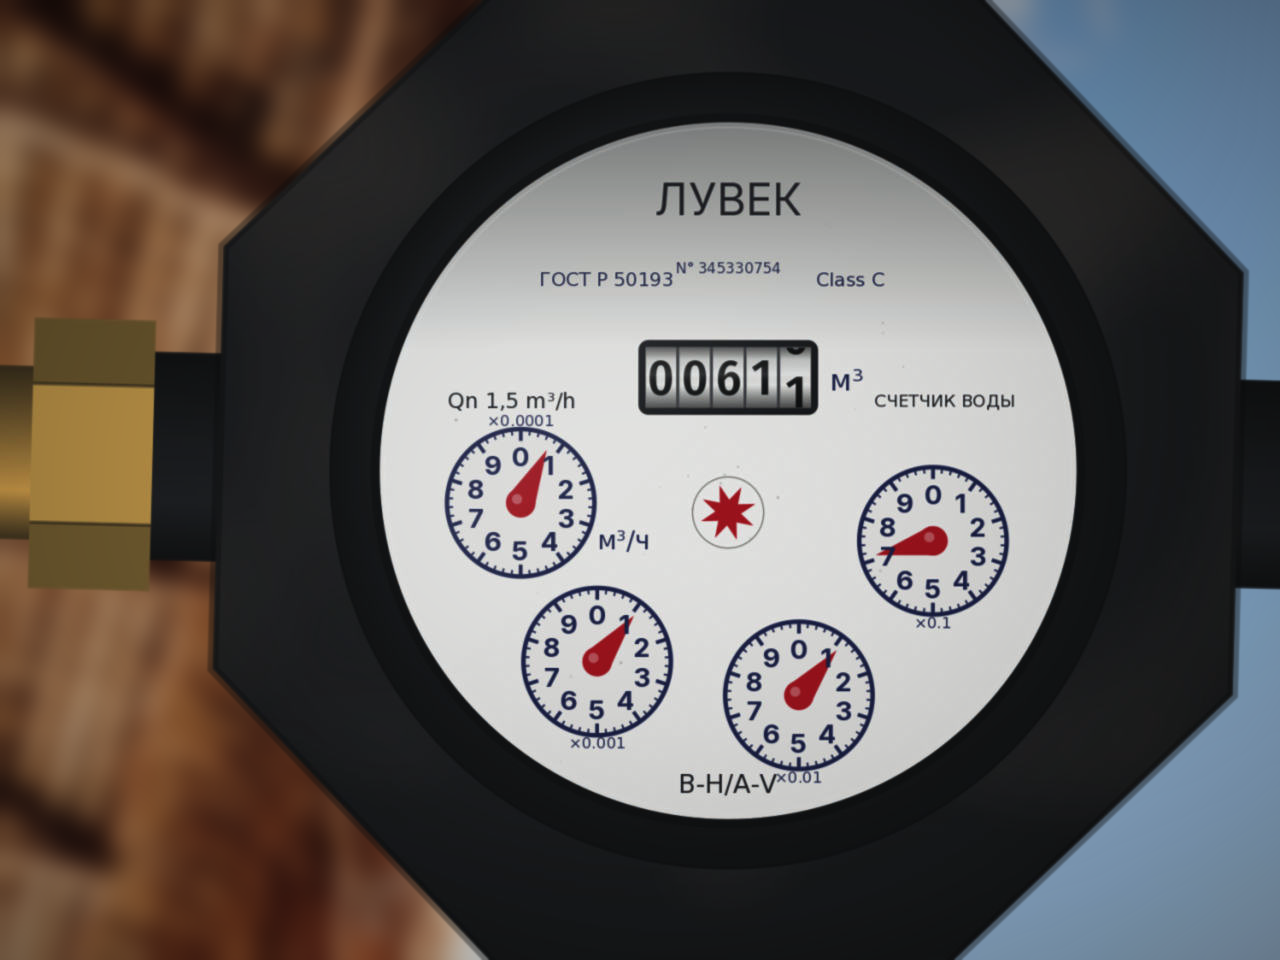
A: 610.7110m³
